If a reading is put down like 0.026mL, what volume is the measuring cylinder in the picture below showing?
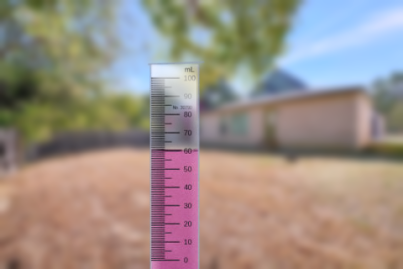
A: 60mL
